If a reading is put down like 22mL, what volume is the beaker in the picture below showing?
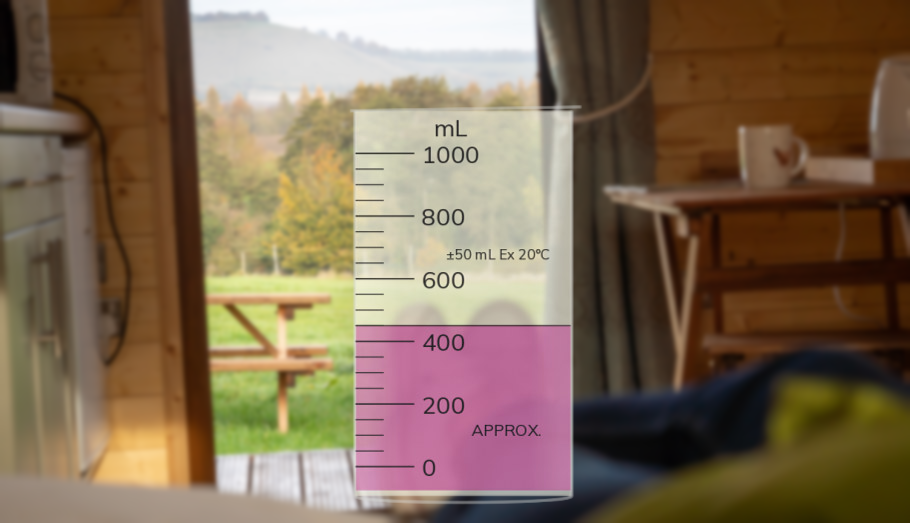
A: 450mL
